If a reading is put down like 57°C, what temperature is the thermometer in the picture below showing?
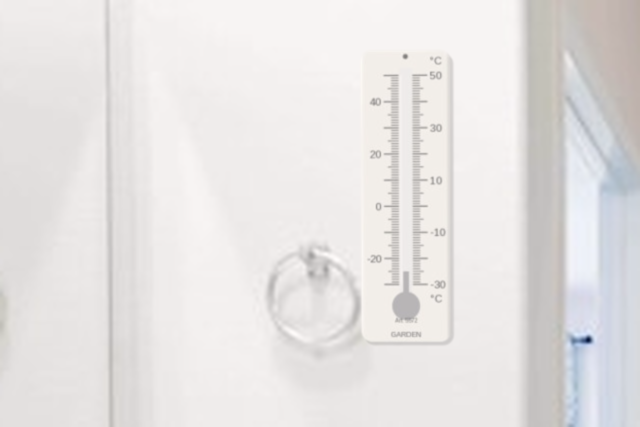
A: -25°C
